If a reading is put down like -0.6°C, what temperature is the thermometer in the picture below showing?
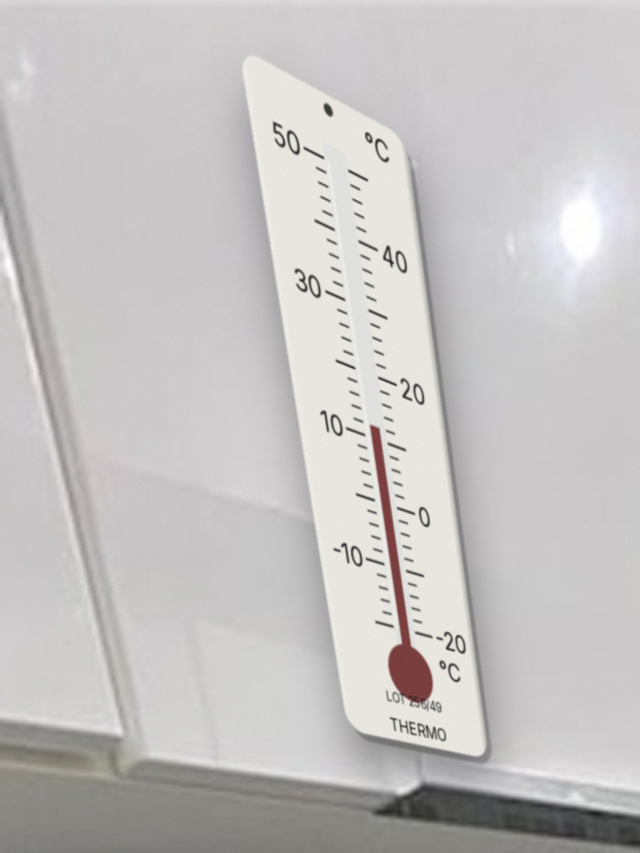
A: 12°C
